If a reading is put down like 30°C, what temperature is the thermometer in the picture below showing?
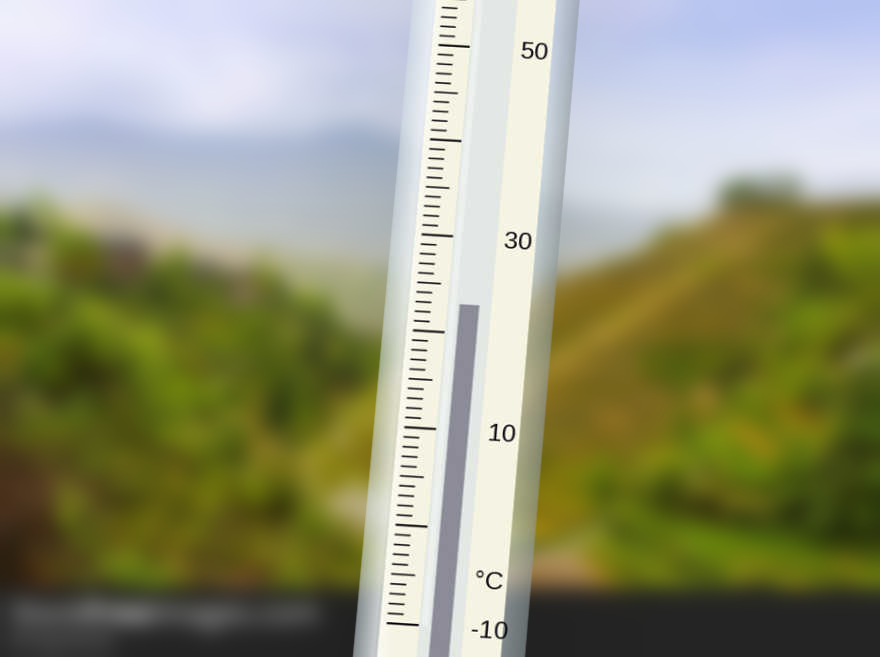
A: 23°C
